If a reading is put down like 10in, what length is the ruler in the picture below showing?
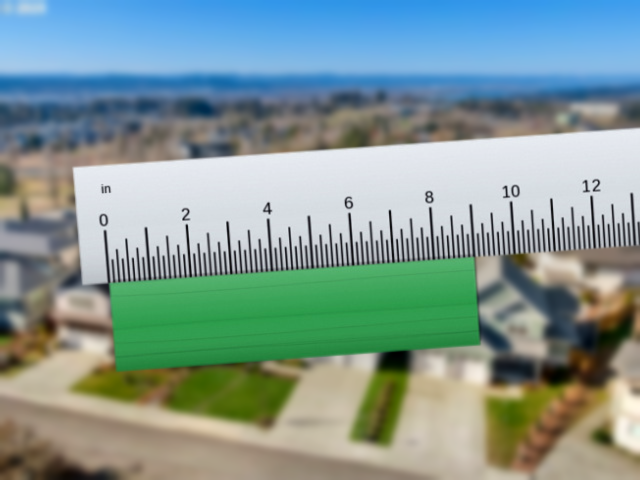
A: 9in
